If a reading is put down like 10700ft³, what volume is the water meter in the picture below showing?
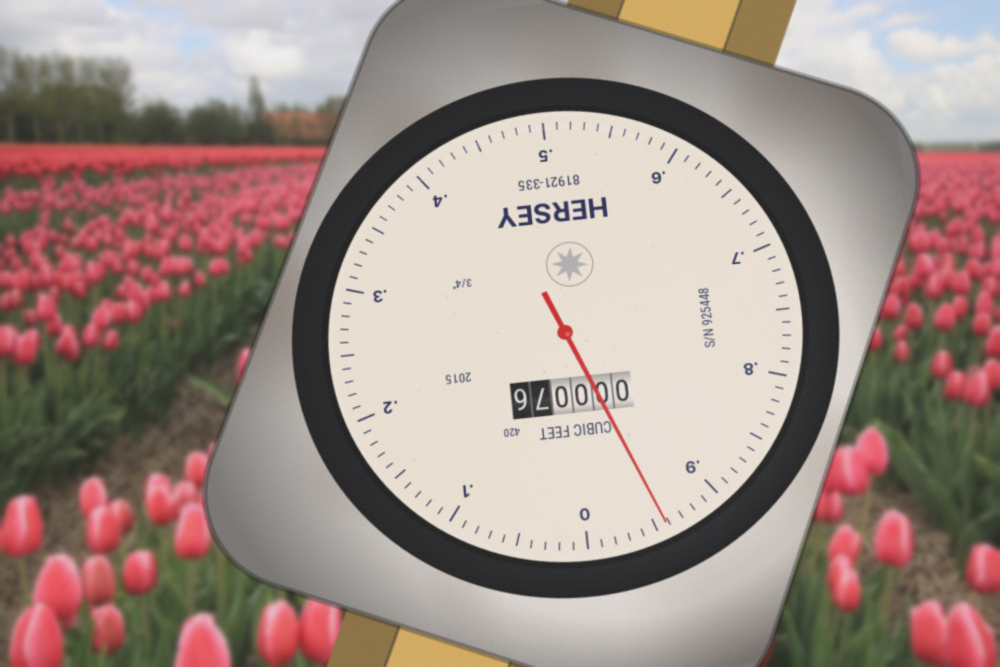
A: 75.94ft³
